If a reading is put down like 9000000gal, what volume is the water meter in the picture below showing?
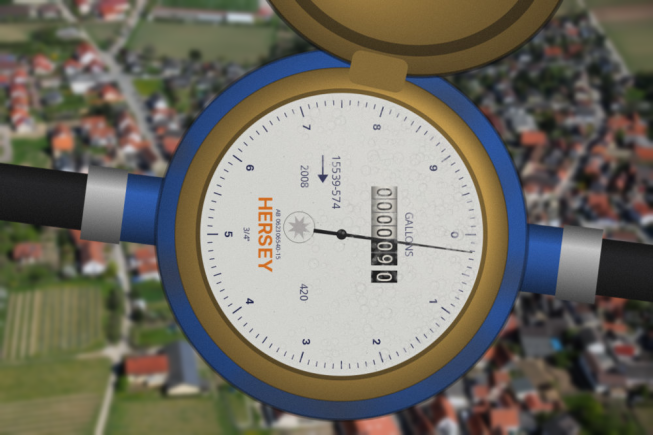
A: 90.2gal
